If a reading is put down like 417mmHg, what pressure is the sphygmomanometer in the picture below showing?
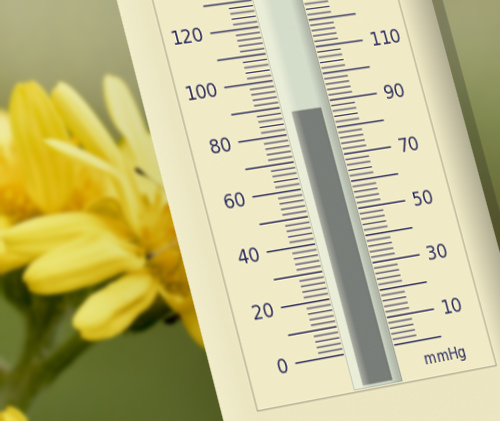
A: 88mmHg
